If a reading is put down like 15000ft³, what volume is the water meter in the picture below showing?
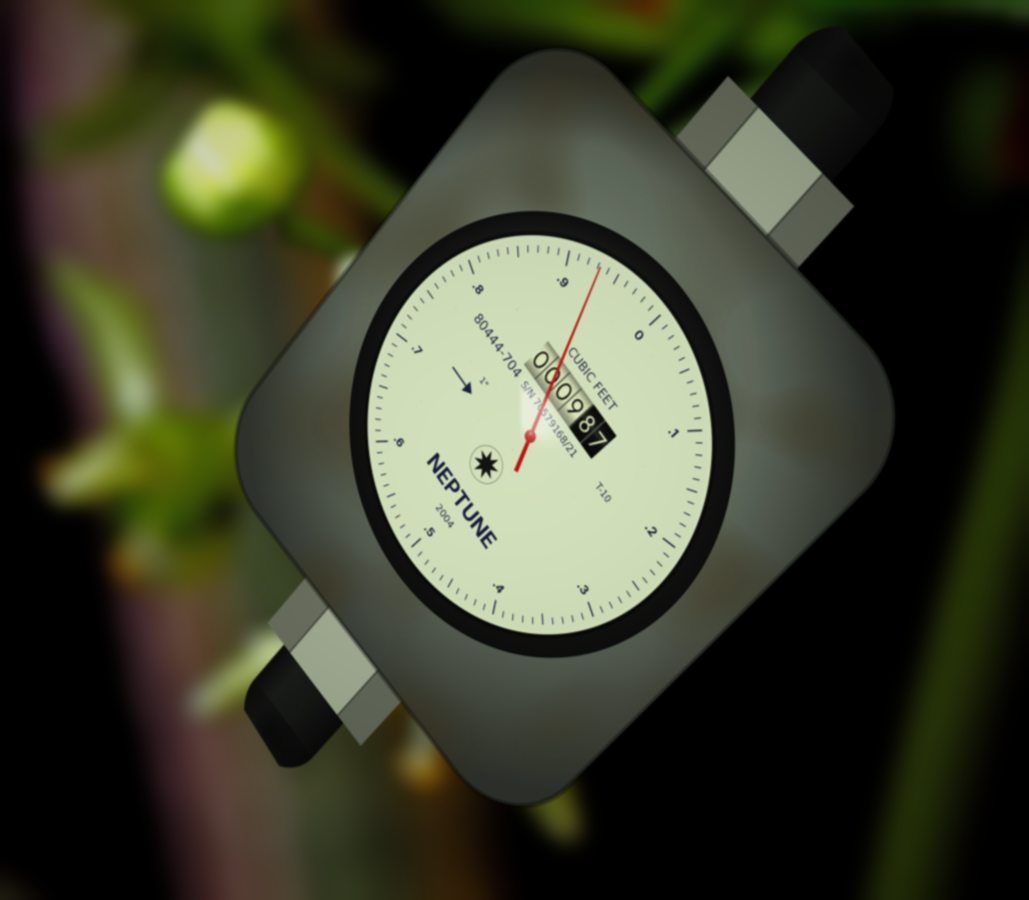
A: 986.93ft³
